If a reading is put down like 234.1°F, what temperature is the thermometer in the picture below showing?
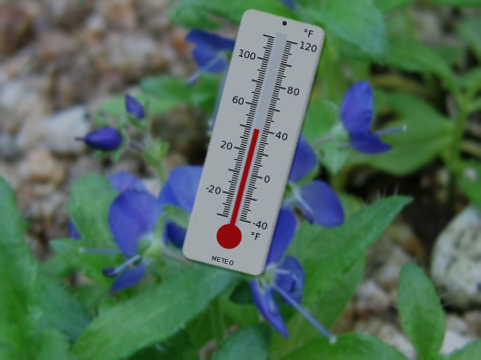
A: 40°F
